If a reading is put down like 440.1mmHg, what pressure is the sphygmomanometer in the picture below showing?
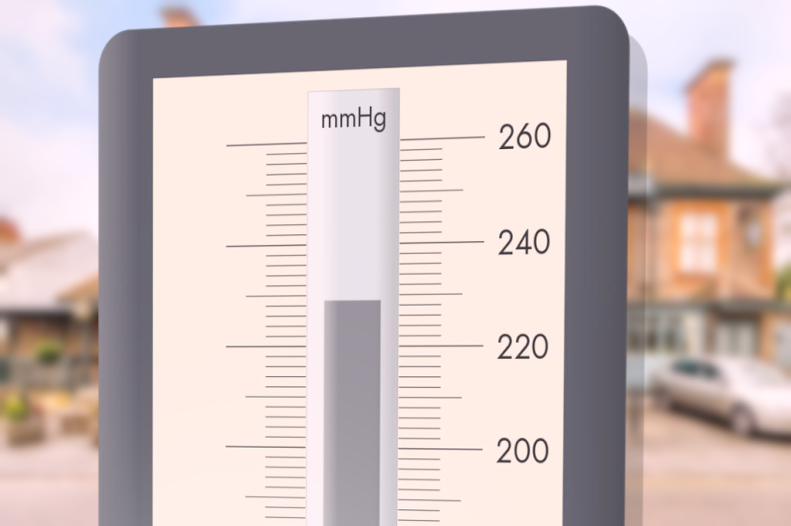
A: 229mmHg
